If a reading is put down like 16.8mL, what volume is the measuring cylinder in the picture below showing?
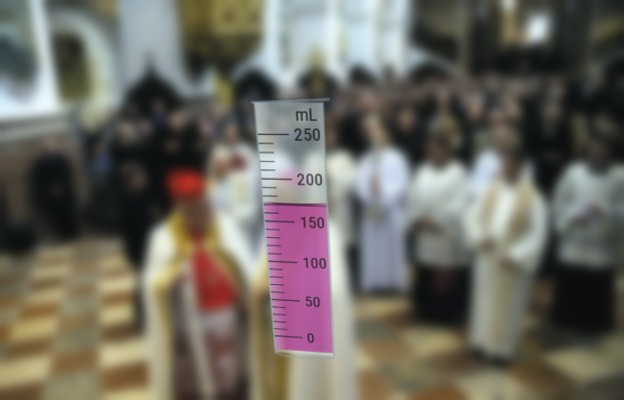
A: 170mL
